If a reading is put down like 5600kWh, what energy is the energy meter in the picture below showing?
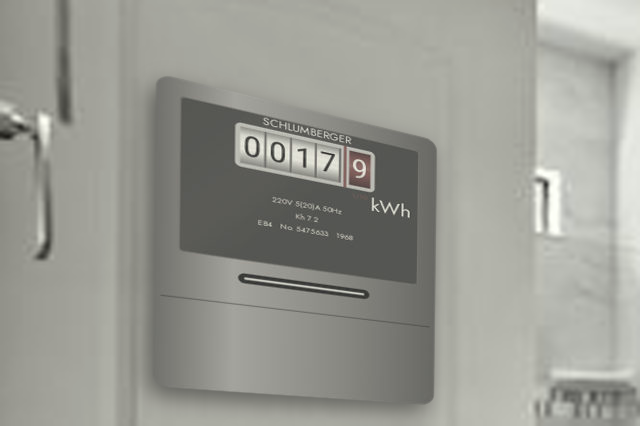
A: 17.9kWh
